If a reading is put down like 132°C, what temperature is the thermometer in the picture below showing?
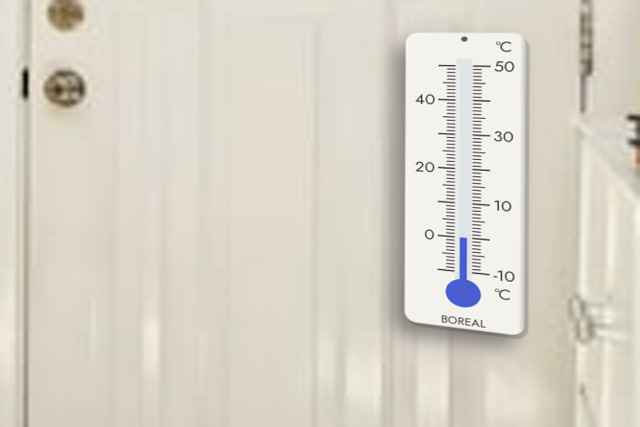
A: 0°C
